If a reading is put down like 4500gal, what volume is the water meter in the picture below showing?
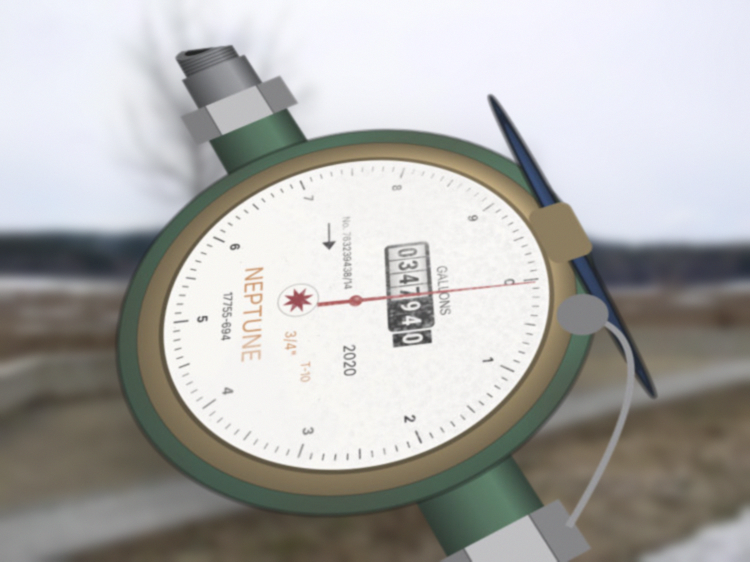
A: 347940.0gal
